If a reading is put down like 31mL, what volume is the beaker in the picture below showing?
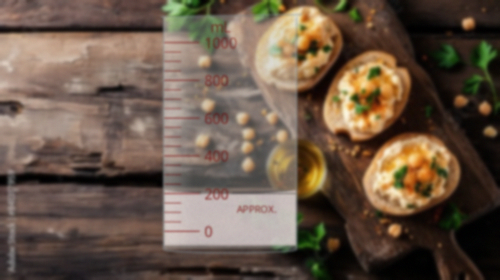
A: 200mL
